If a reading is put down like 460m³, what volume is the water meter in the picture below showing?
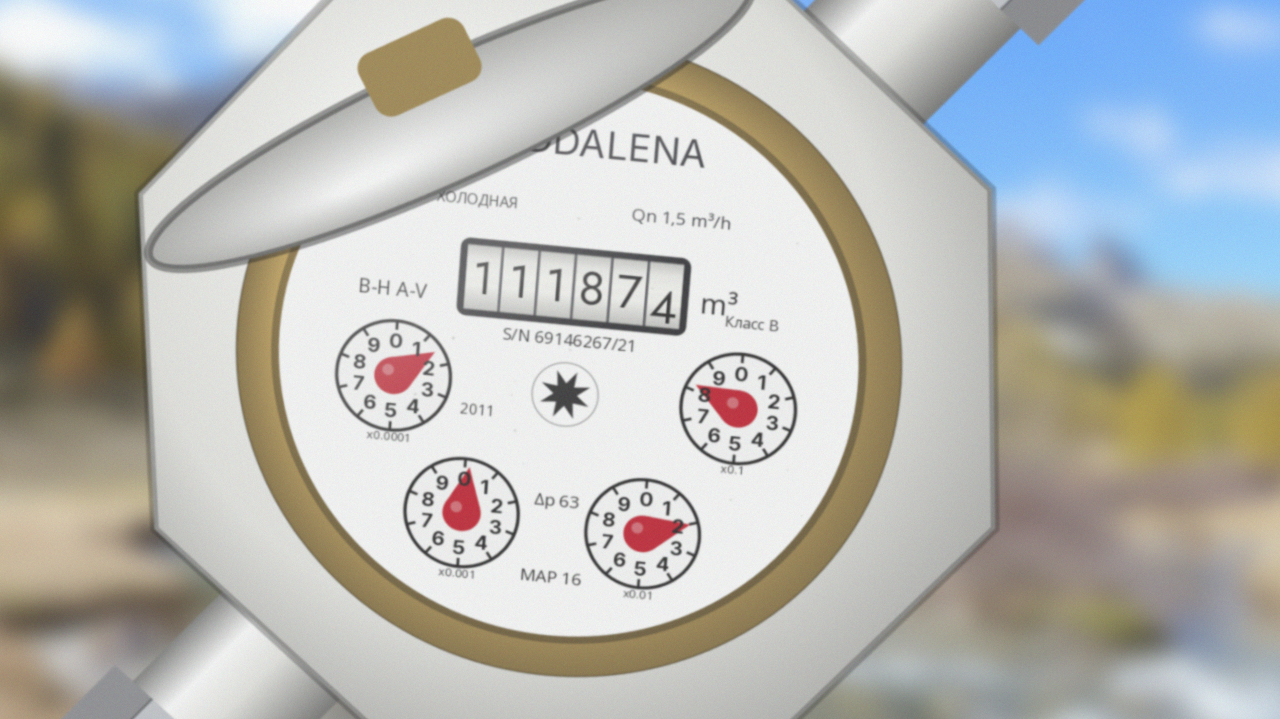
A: 111873.8201m³
